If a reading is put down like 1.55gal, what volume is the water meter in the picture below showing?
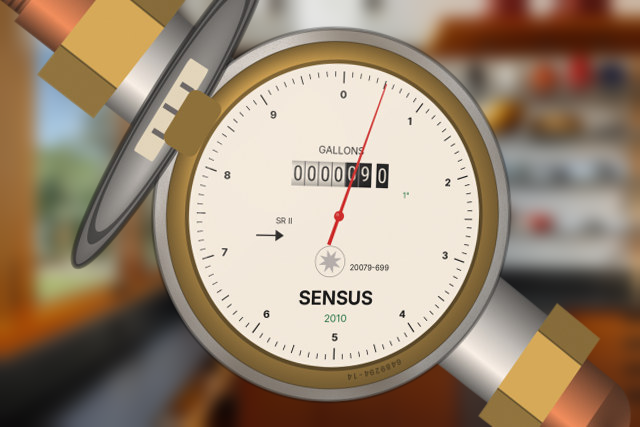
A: 90.5gal
